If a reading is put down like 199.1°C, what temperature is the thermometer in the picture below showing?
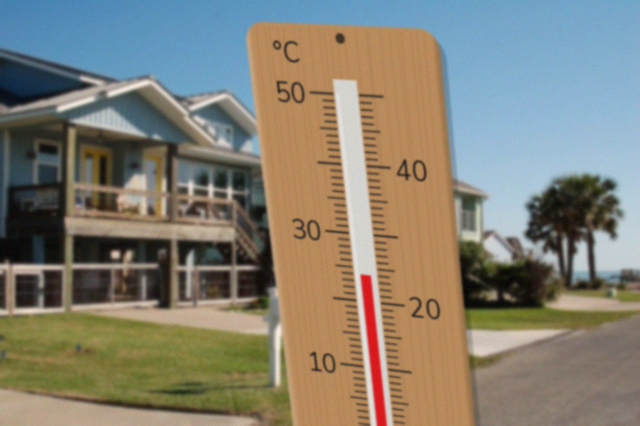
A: 24°C
